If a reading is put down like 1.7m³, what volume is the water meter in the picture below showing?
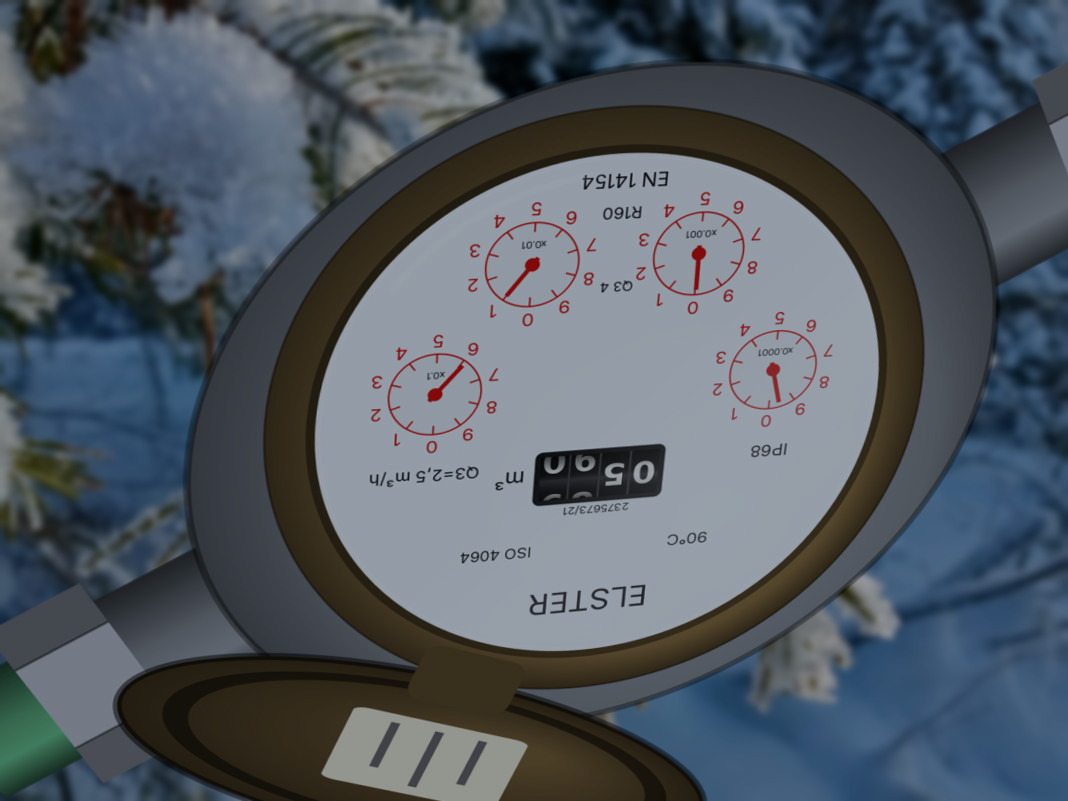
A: 589.6099m³
